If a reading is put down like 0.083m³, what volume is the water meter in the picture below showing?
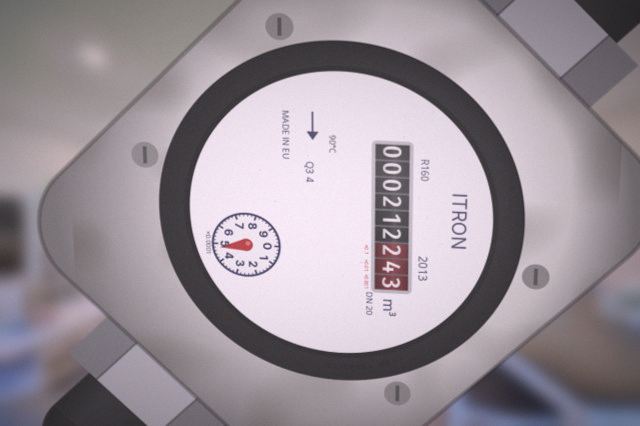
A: 212.2434m³
